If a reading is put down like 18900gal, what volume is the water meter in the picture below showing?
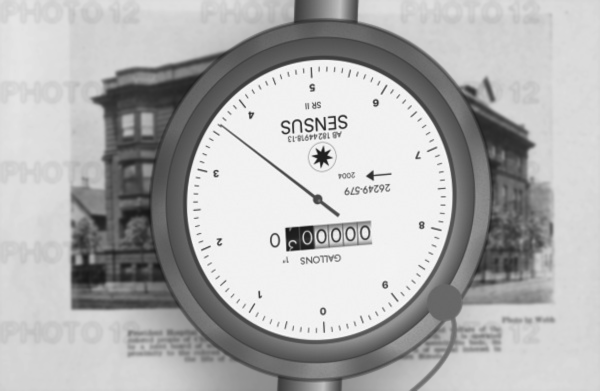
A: 33.6gal
